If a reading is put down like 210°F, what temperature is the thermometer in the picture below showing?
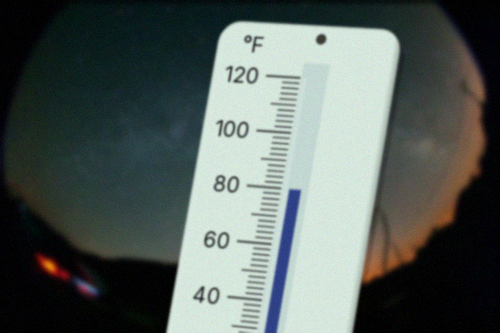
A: 80°F
